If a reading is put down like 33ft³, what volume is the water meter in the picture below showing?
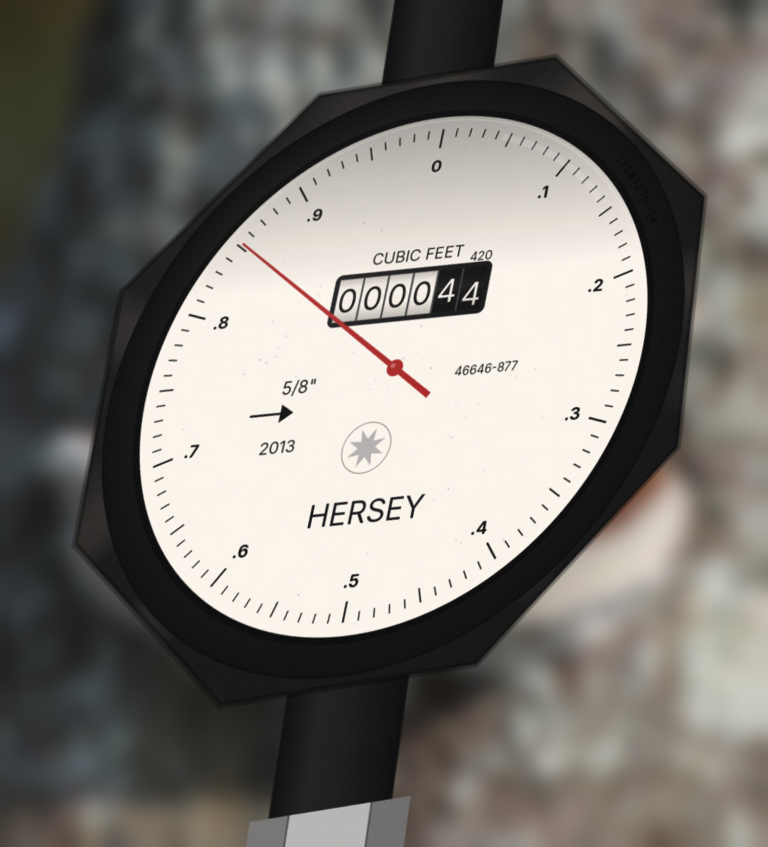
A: 43.85ft³
